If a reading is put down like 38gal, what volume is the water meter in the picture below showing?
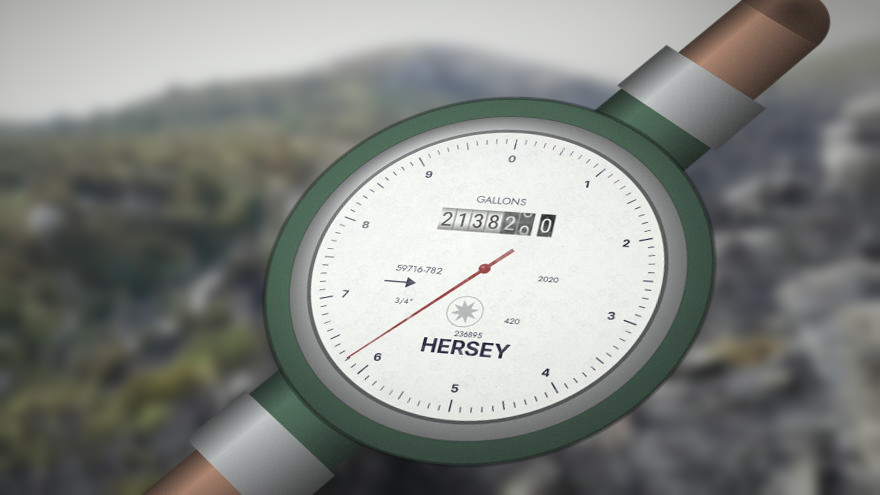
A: 2138286.2gal
